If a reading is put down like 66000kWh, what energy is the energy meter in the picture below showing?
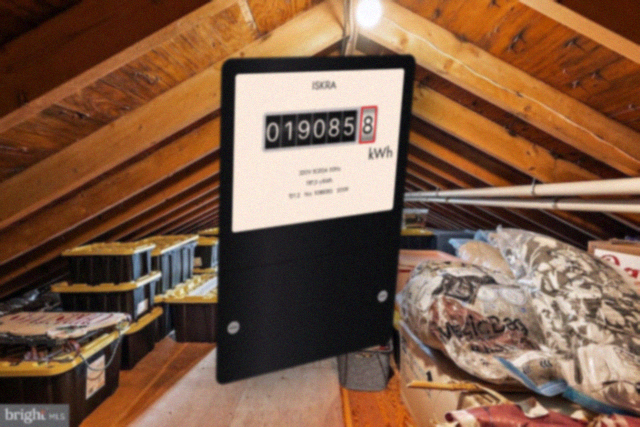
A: 19085.8kWh
